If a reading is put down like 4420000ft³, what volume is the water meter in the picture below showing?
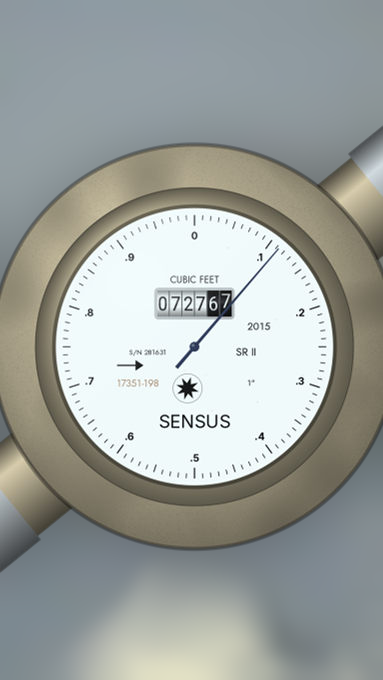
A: 72767.11ft³
